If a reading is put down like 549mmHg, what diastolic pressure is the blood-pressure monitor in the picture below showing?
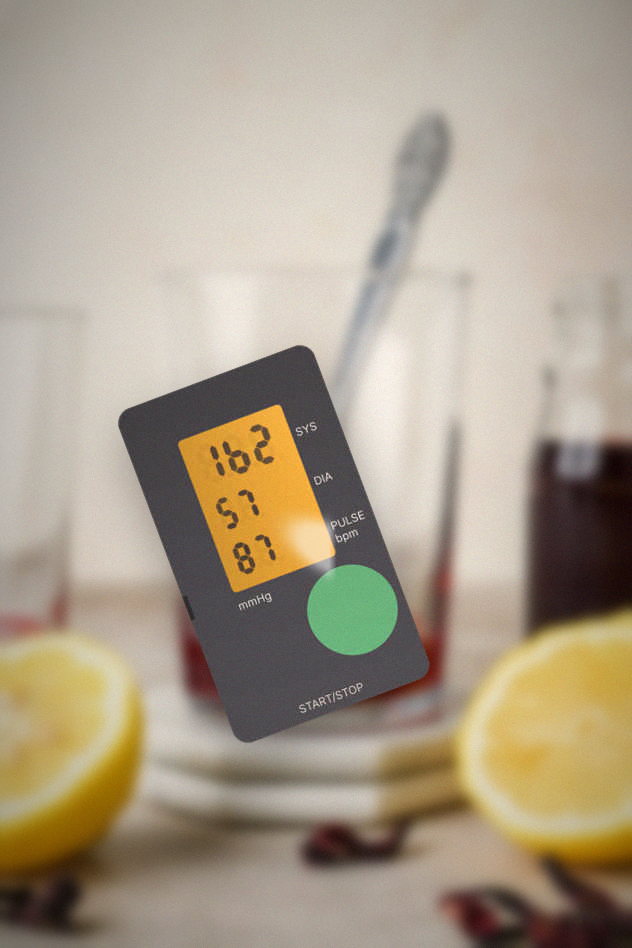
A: 57mmHg
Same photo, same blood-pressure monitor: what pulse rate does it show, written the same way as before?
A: 87bpm
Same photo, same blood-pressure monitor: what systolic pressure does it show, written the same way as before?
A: 162mmHg
